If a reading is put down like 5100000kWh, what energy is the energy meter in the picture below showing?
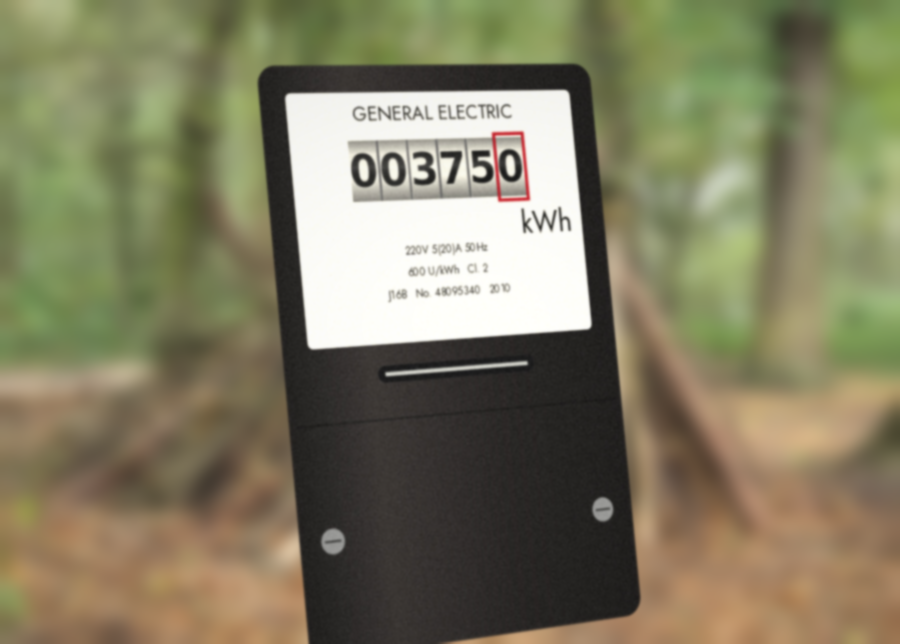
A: 375.0kWh
